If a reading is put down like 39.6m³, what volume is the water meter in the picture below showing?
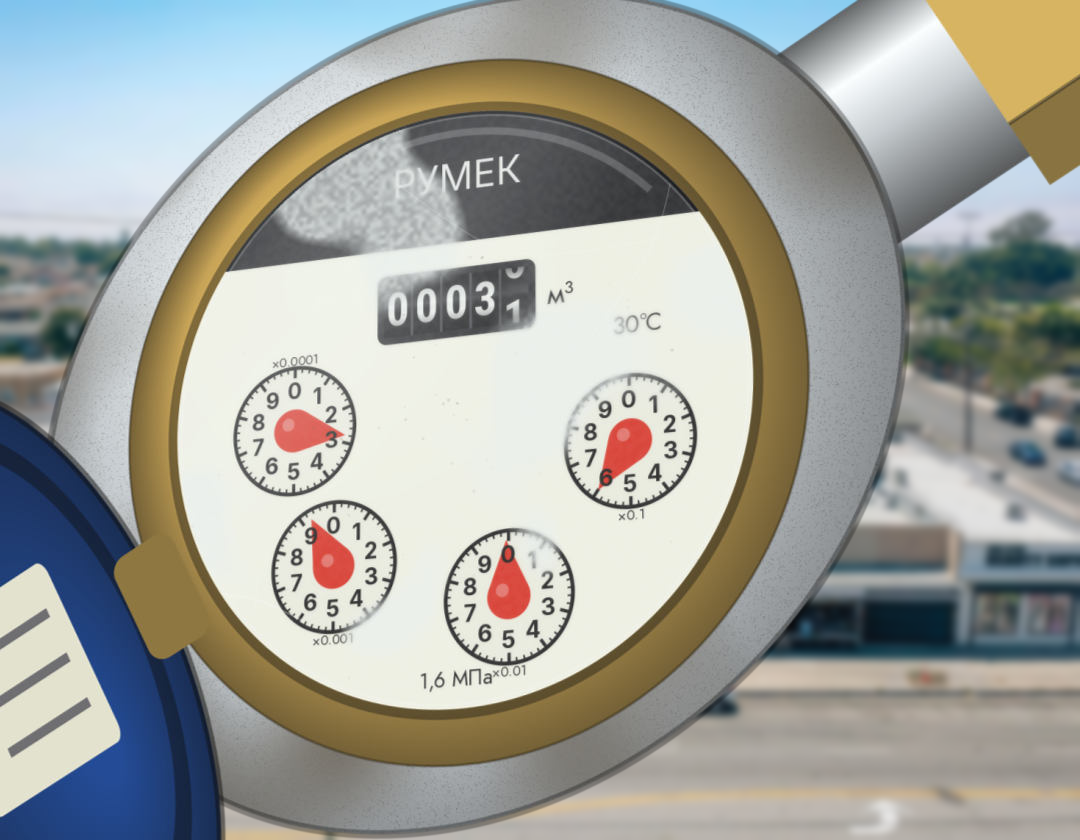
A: 30.5992m³
